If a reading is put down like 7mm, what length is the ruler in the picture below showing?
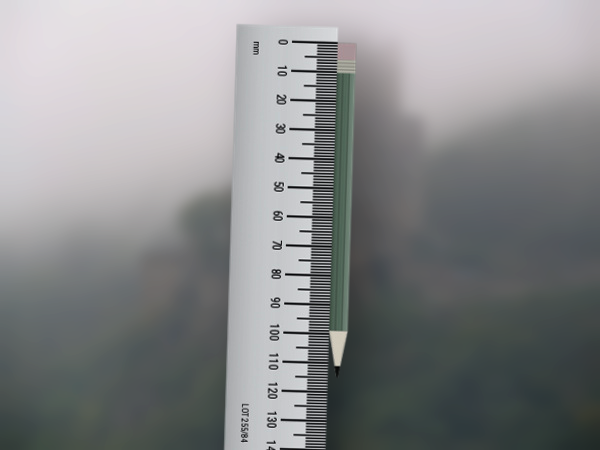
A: 115mm
